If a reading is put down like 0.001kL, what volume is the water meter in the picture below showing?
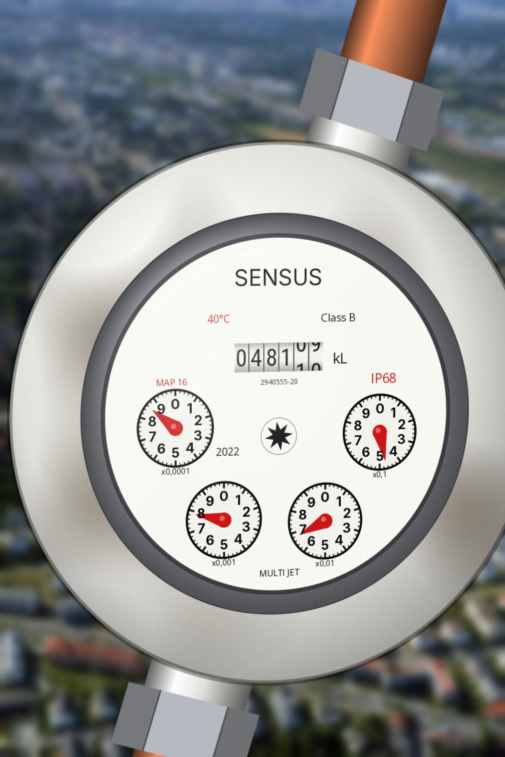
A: 48109.4678kL
